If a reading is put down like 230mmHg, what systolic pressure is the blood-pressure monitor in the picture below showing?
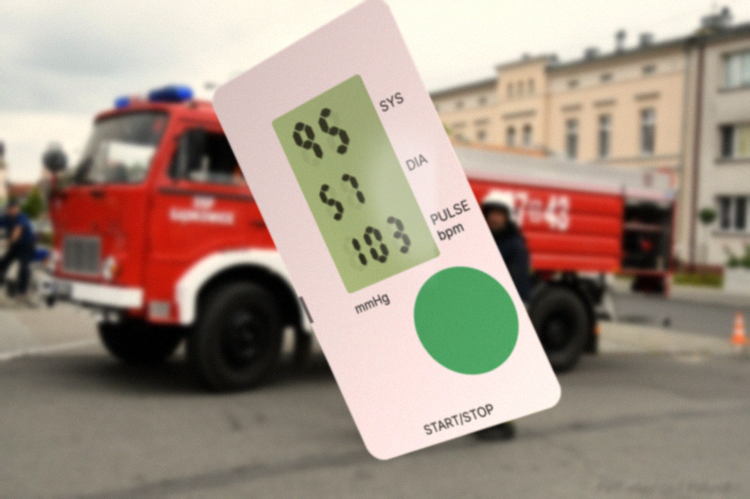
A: 95mmHg
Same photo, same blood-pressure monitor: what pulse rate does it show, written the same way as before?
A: 103bpm
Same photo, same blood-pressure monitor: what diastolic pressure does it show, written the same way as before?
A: 57mmHg
